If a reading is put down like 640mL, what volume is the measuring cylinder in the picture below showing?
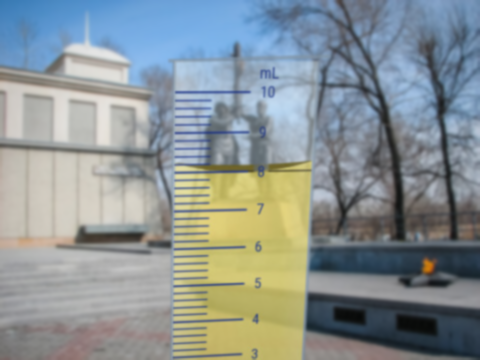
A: 8mL
